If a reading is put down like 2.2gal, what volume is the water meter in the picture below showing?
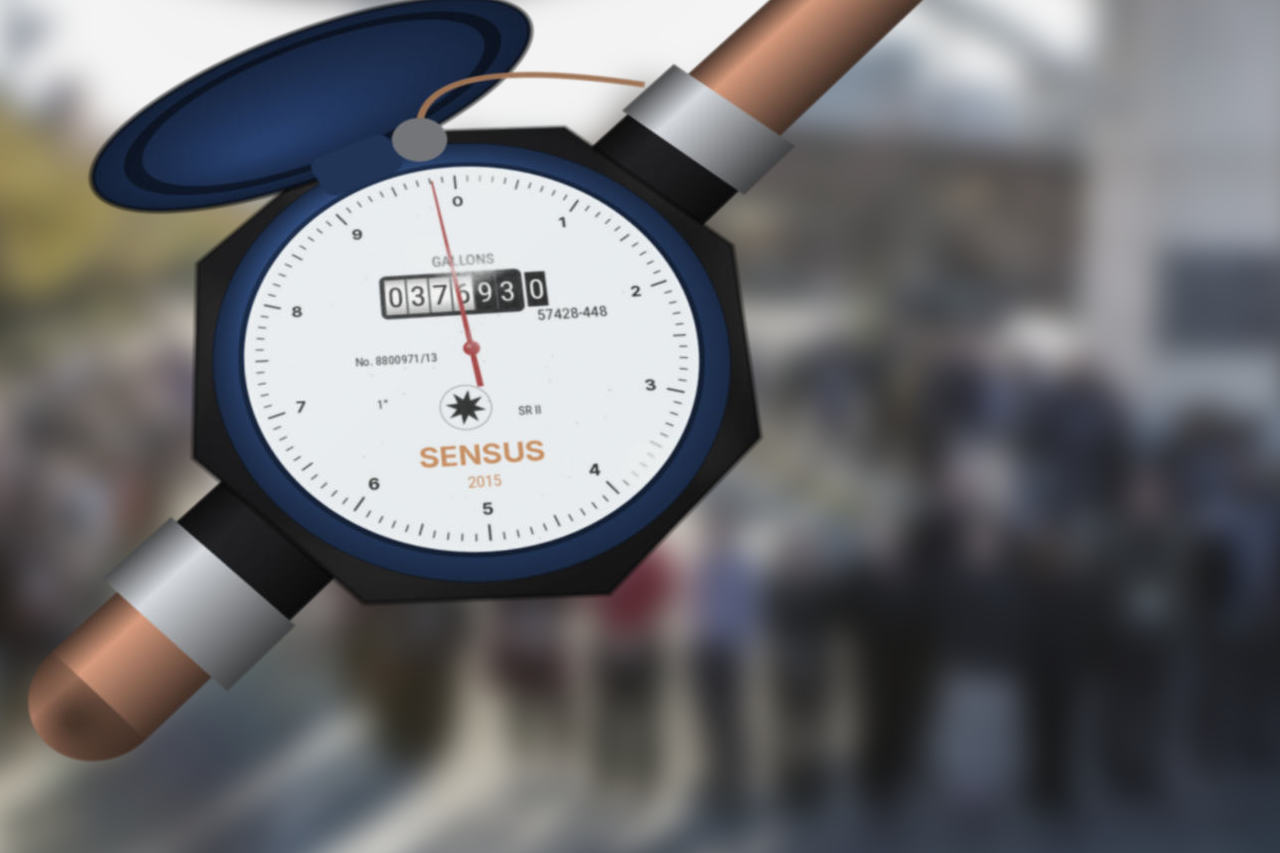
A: 376929.8gal
